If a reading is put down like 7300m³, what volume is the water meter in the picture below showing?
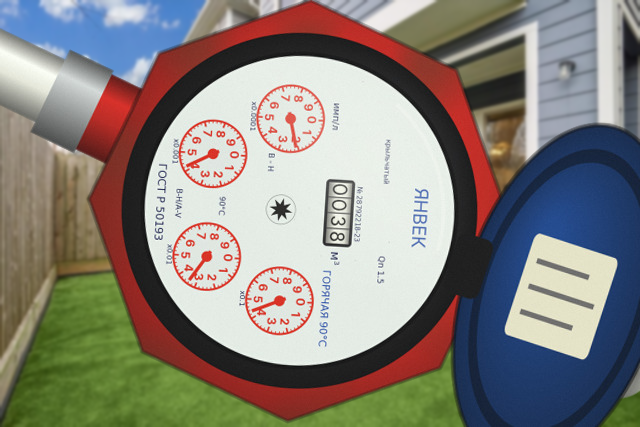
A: 38.4342m³
